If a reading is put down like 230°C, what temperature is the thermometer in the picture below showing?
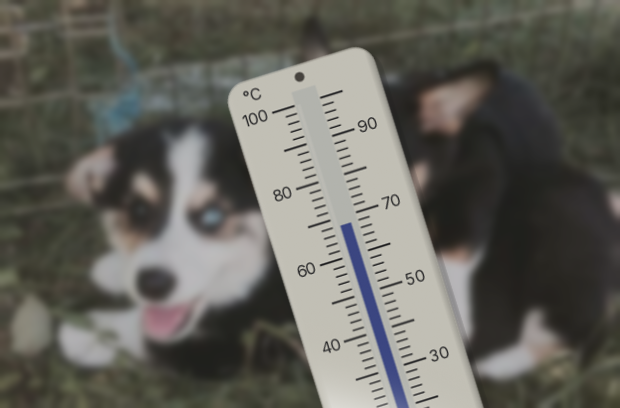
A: 68°C
